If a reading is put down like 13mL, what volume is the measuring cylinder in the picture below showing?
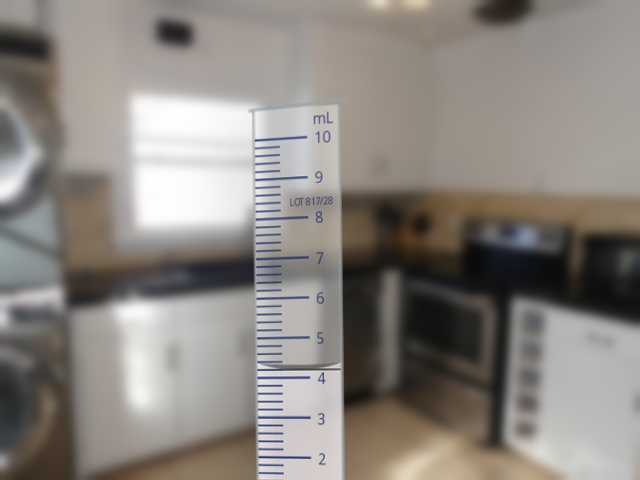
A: 4.2mL
